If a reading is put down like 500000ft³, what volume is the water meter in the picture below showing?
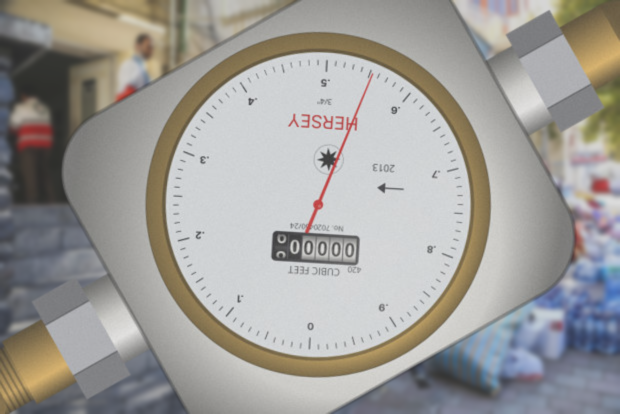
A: 8.55ft³
